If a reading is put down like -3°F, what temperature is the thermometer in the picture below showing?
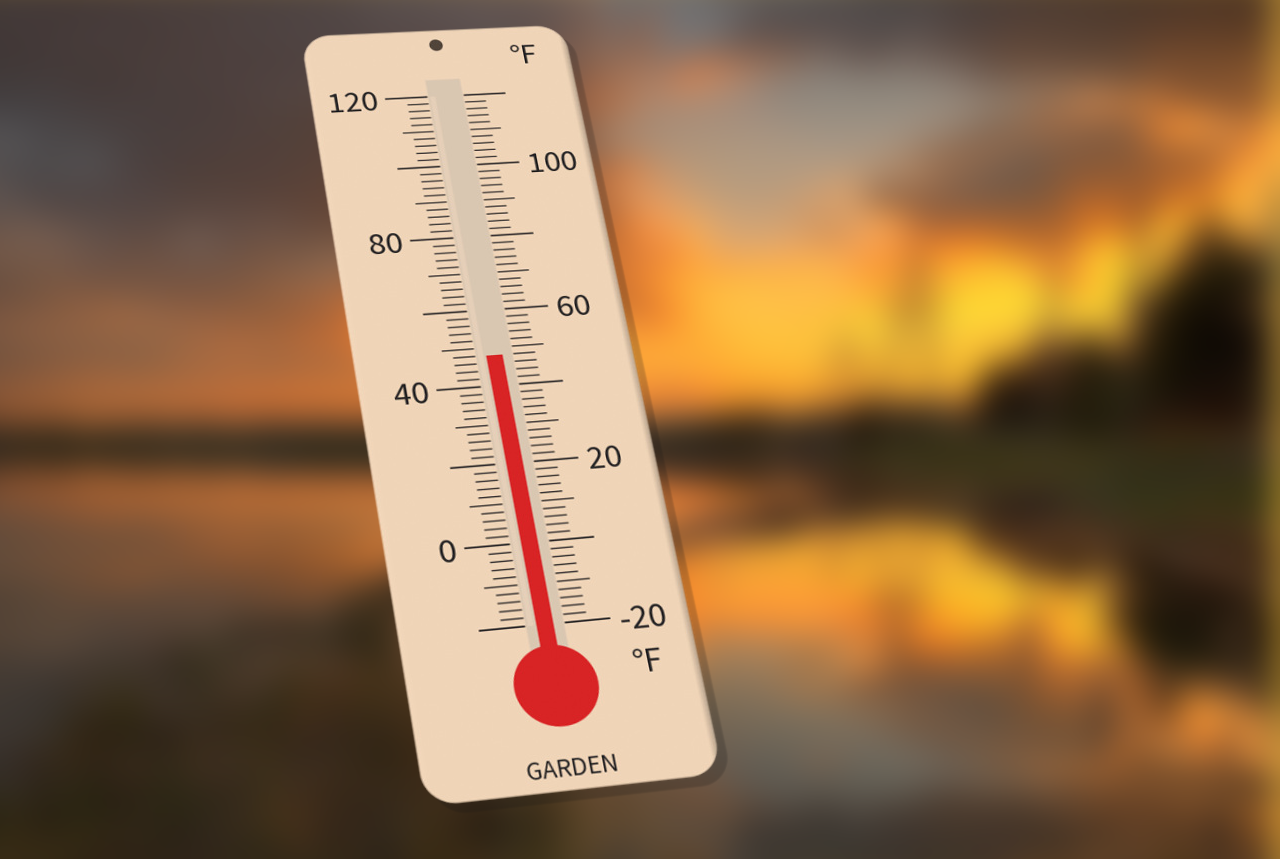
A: 48°F
